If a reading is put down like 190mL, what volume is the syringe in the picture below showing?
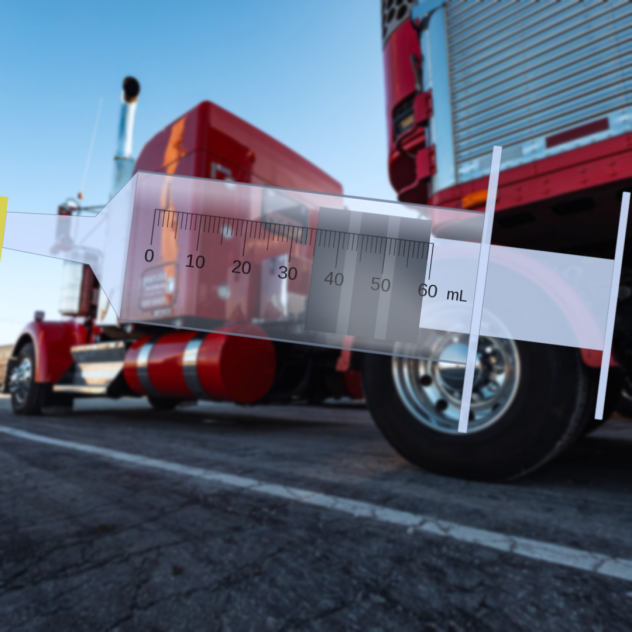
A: 35mL
